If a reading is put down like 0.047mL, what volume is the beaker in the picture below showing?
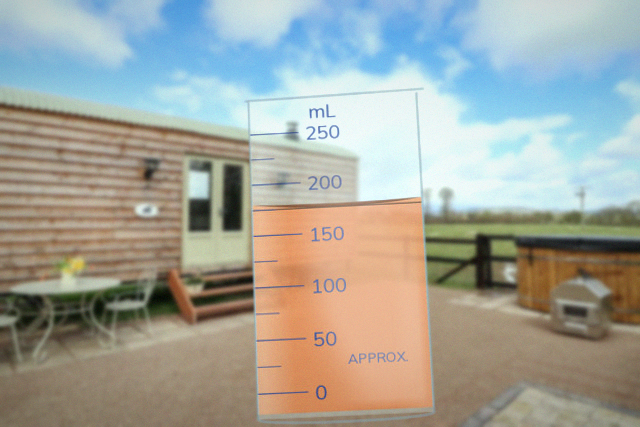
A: 175mL
